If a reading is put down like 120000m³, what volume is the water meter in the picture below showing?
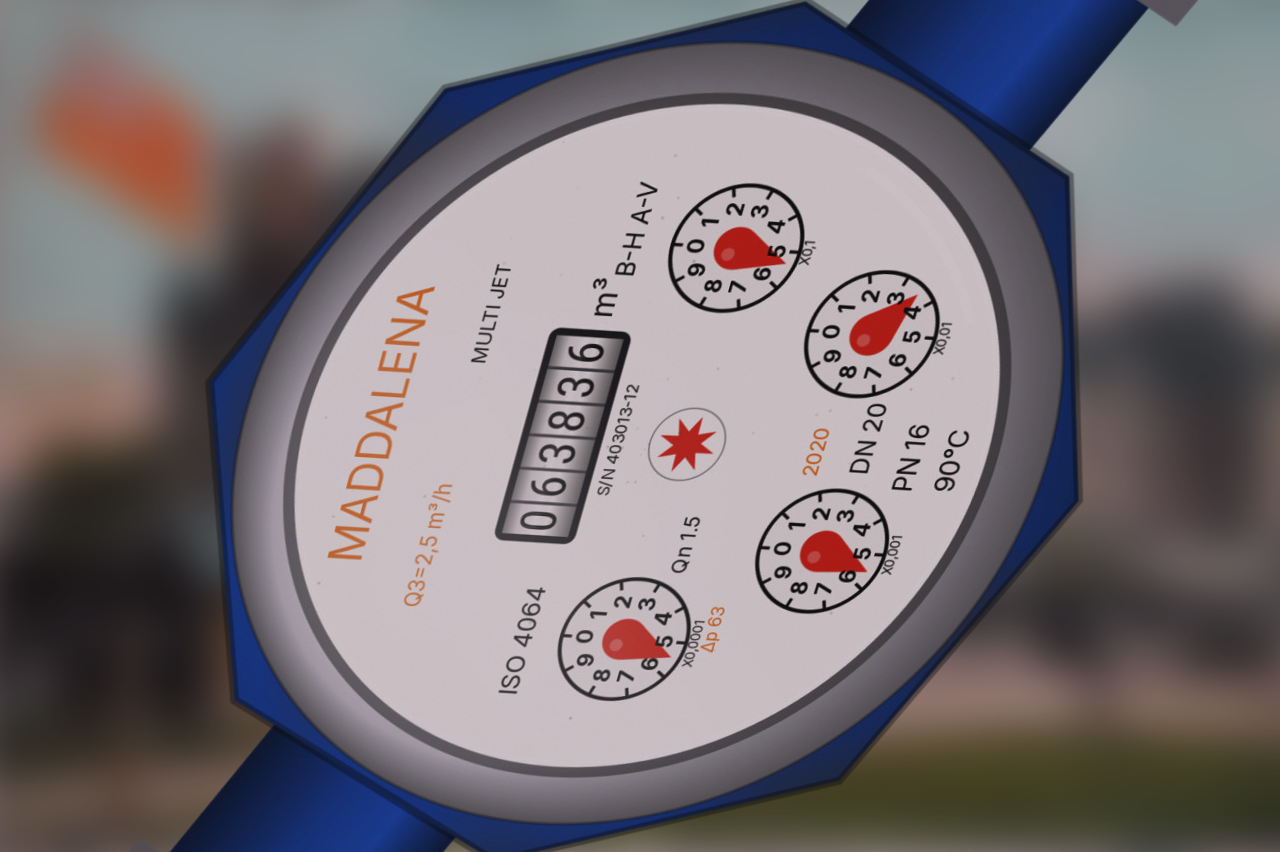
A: 63836.5355m³
